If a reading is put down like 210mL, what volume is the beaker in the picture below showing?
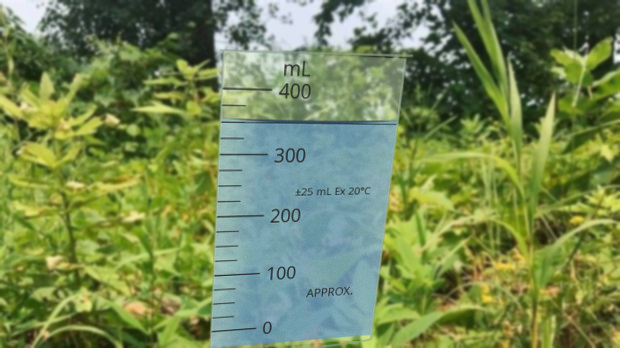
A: 350mL
